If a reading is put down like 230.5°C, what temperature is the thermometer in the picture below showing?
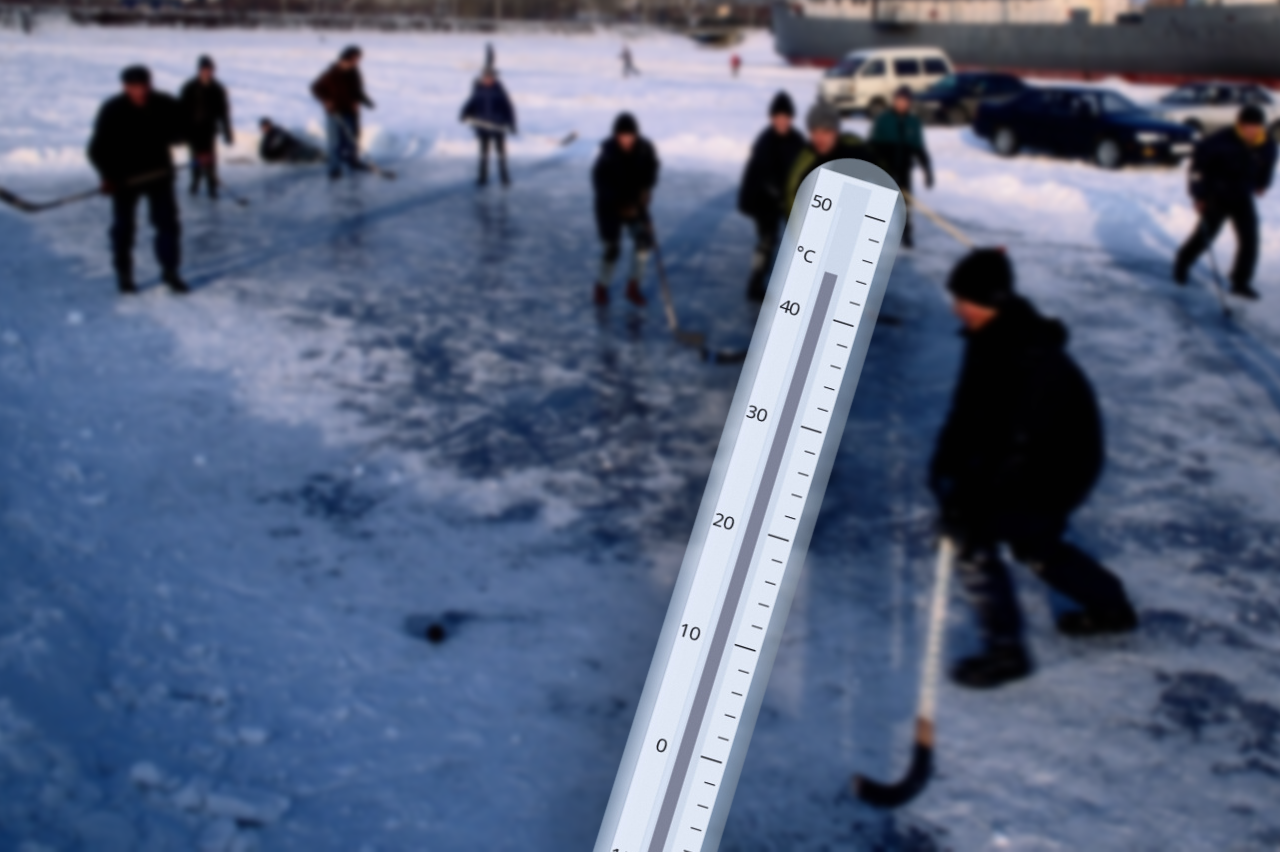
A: 44°C
